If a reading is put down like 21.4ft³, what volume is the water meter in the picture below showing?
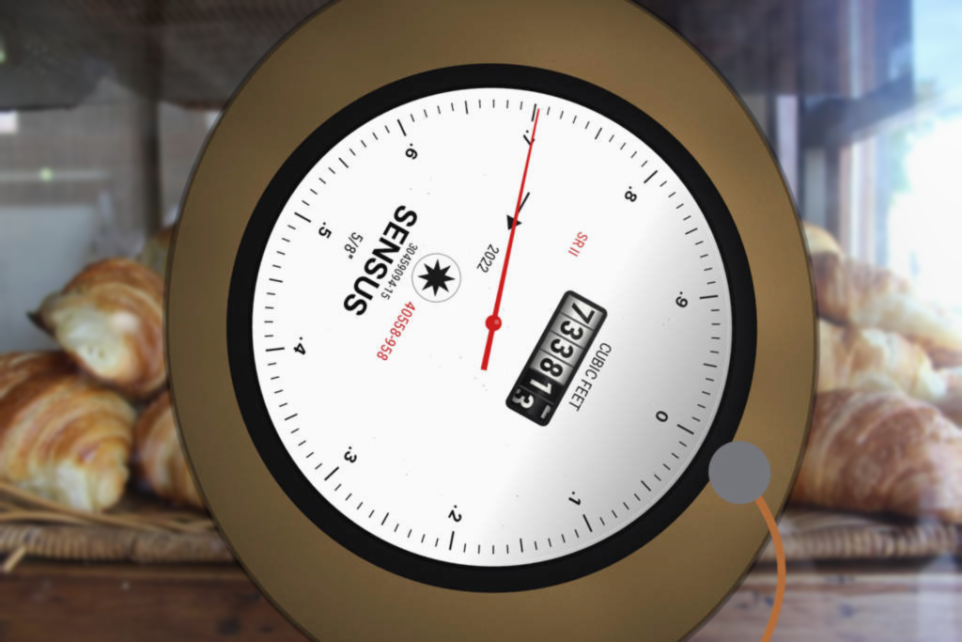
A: 733812.70ft³
